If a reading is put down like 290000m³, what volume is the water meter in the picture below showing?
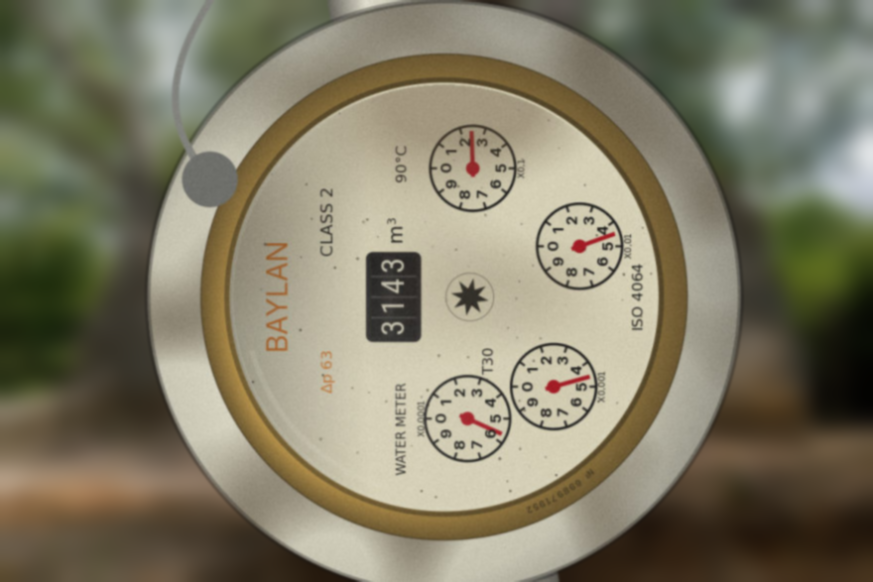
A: 3143.2445m³
